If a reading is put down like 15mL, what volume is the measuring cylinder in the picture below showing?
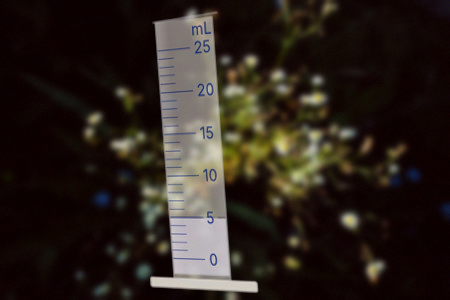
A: 5mL
